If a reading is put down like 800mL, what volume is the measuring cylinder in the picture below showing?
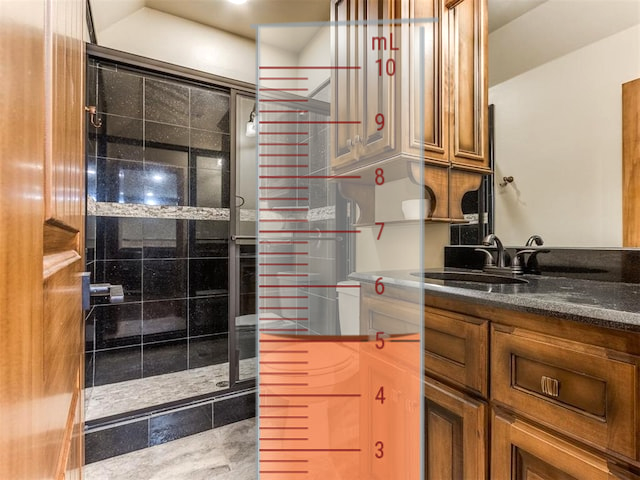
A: 5mL
